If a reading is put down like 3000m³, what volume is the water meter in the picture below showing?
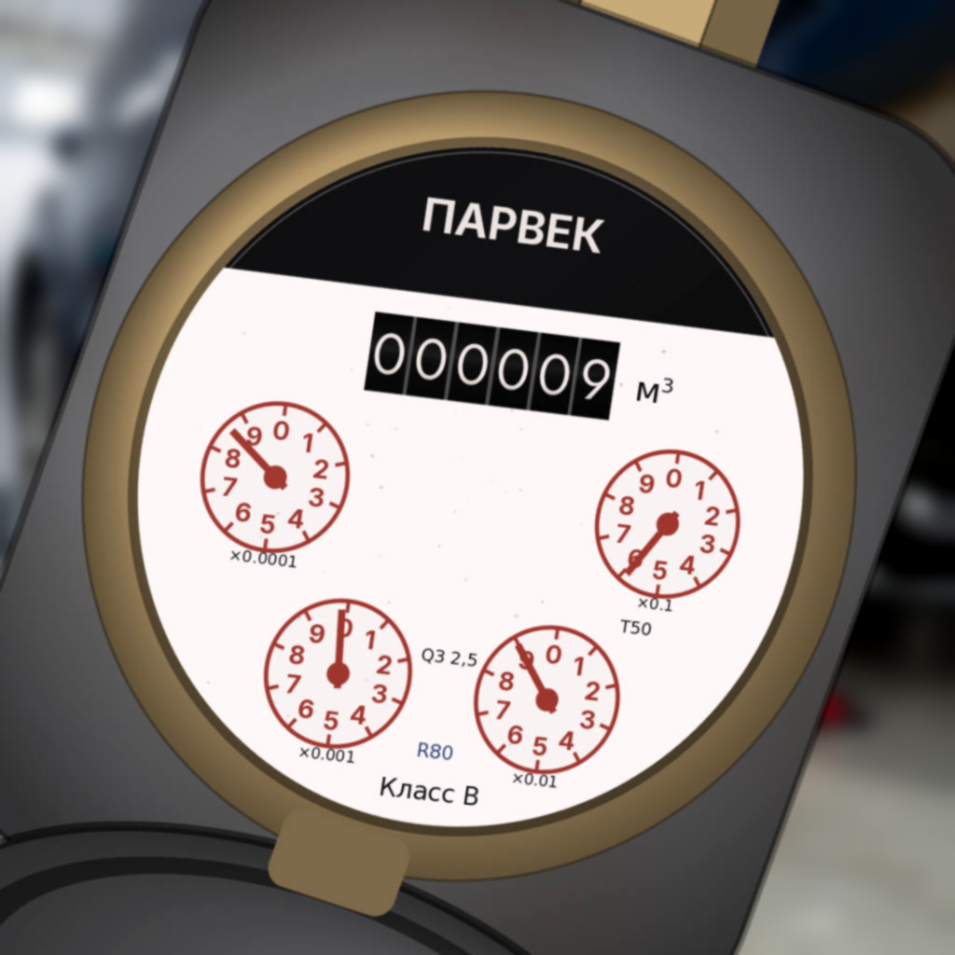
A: 9.5898m³
